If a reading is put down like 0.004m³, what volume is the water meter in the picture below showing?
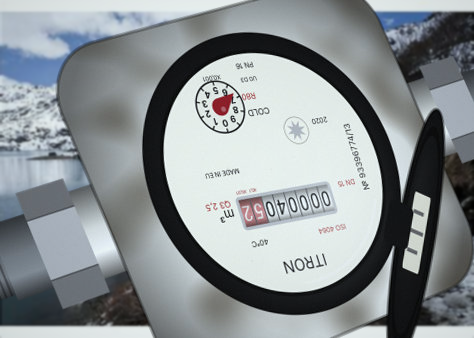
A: 40.526m³
